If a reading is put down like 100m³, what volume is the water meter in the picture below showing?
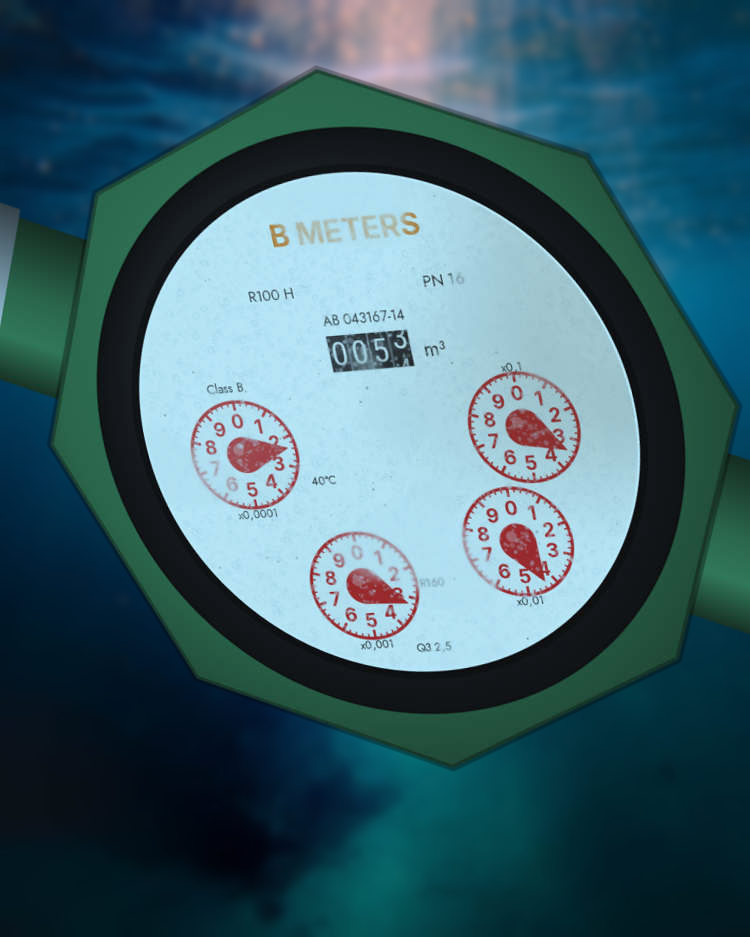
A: 53.3432m³
